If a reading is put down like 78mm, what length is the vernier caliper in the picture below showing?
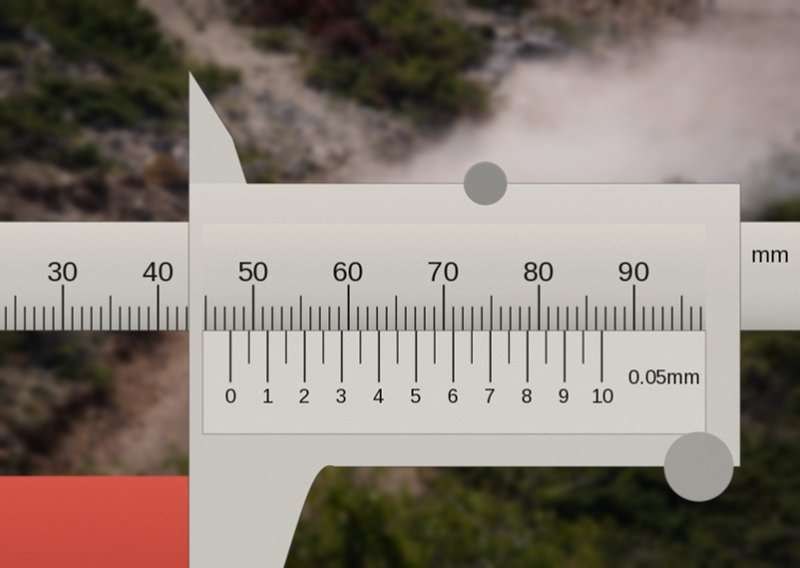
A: 47.6mm
